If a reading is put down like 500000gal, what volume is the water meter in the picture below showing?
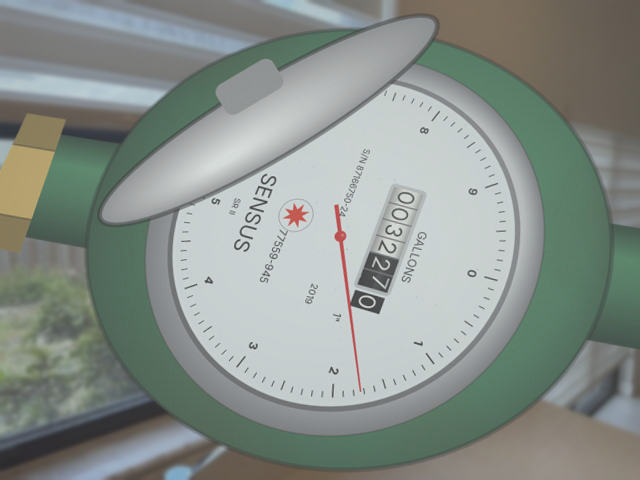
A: 32271.7gal
